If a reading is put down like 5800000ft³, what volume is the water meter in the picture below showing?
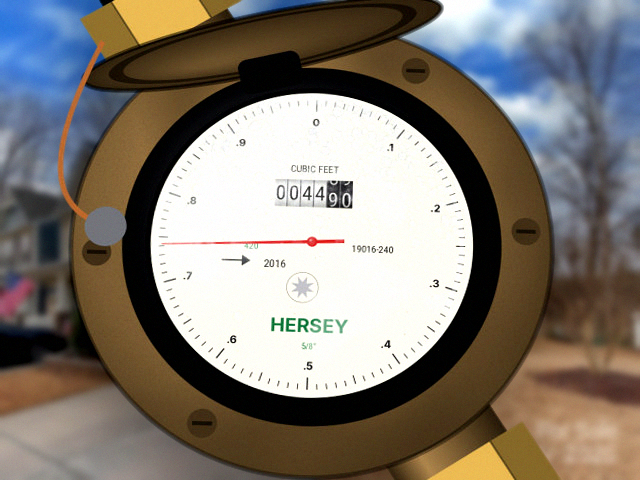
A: 4489.74ft³
